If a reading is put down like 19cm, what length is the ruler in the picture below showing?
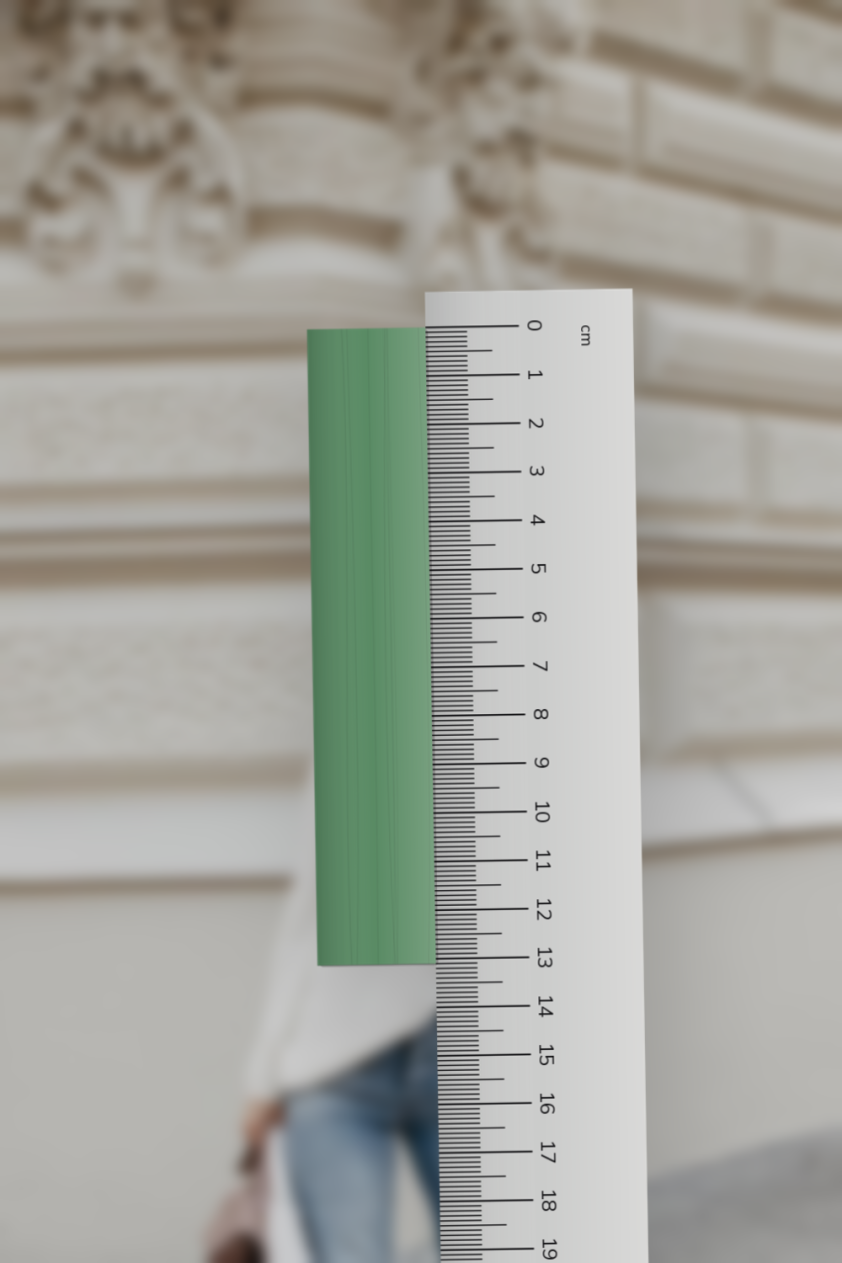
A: 13.1cm
